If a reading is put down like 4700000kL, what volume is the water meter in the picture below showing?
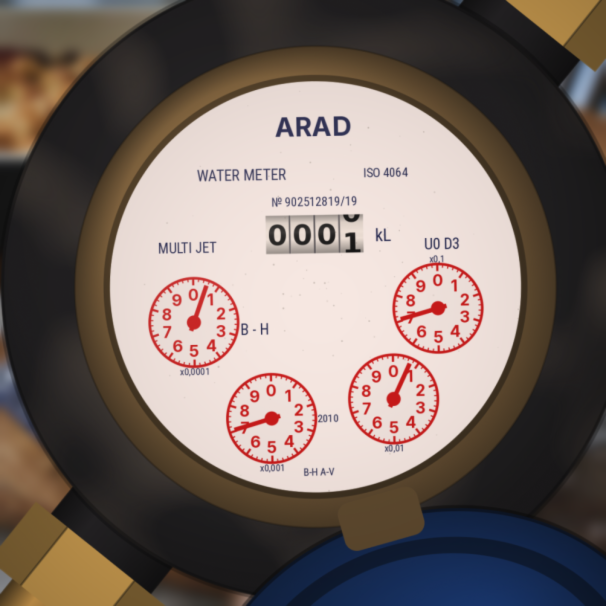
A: 0.7070kL
